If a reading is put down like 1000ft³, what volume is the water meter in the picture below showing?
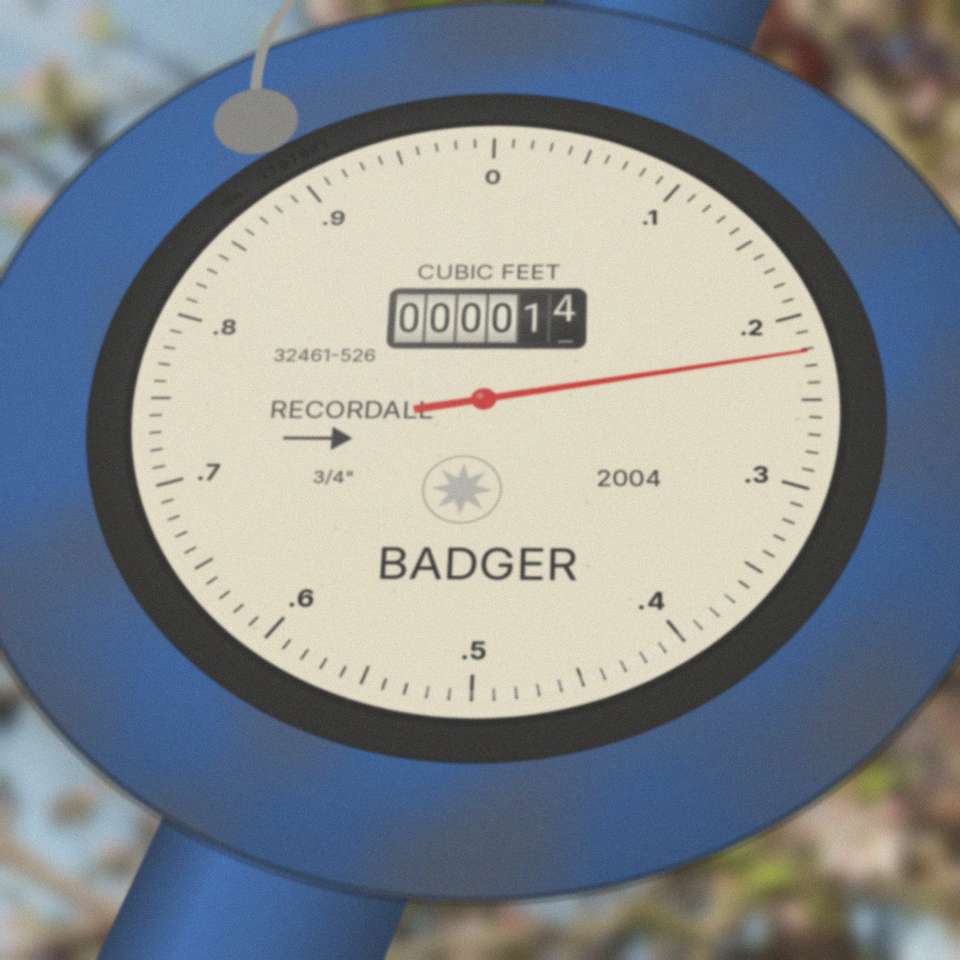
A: 14.22ft³
